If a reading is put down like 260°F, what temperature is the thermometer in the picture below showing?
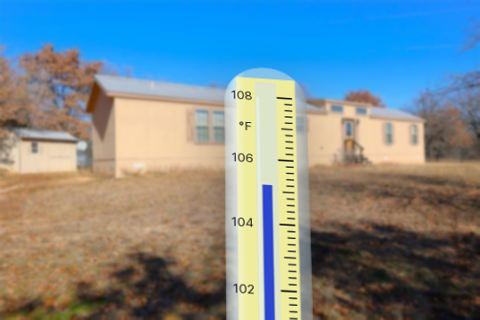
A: 105.2°F
